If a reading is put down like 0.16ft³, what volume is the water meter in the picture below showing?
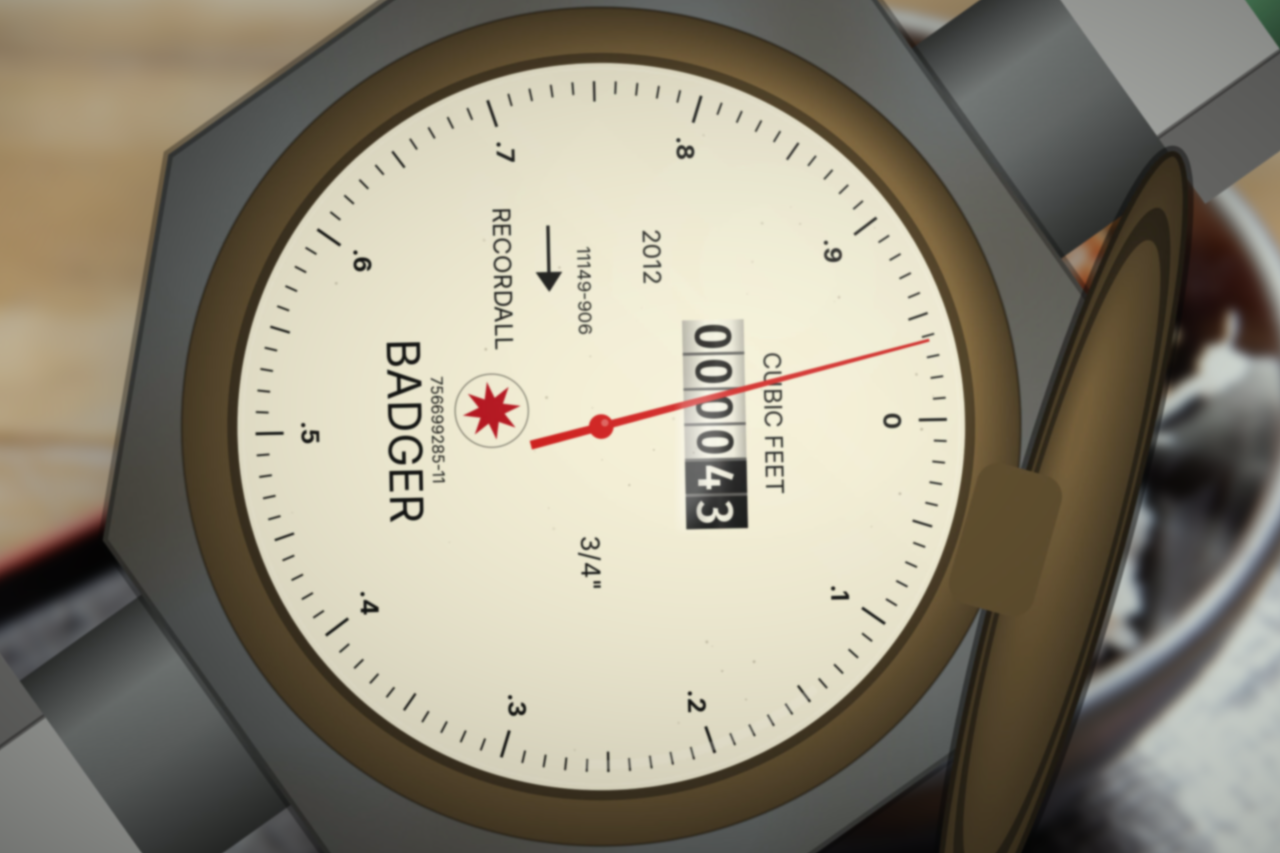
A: 42.96ft³
